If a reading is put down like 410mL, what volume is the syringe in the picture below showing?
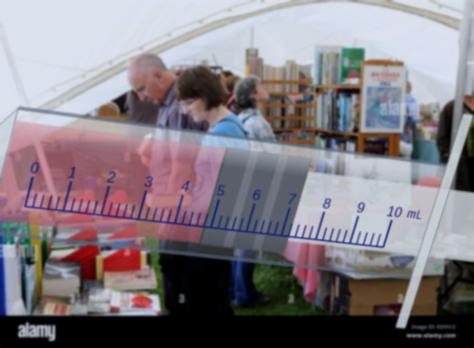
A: 4.8mL
